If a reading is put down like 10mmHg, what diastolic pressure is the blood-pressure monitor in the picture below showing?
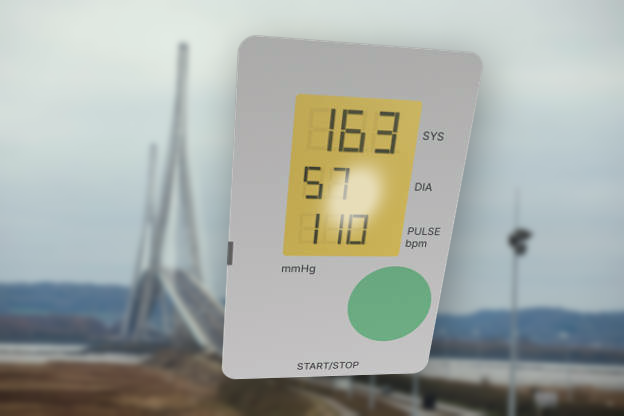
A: 57mmHg
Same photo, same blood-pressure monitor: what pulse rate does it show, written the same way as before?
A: 110bpm
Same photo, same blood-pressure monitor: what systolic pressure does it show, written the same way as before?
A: 163mmHg
